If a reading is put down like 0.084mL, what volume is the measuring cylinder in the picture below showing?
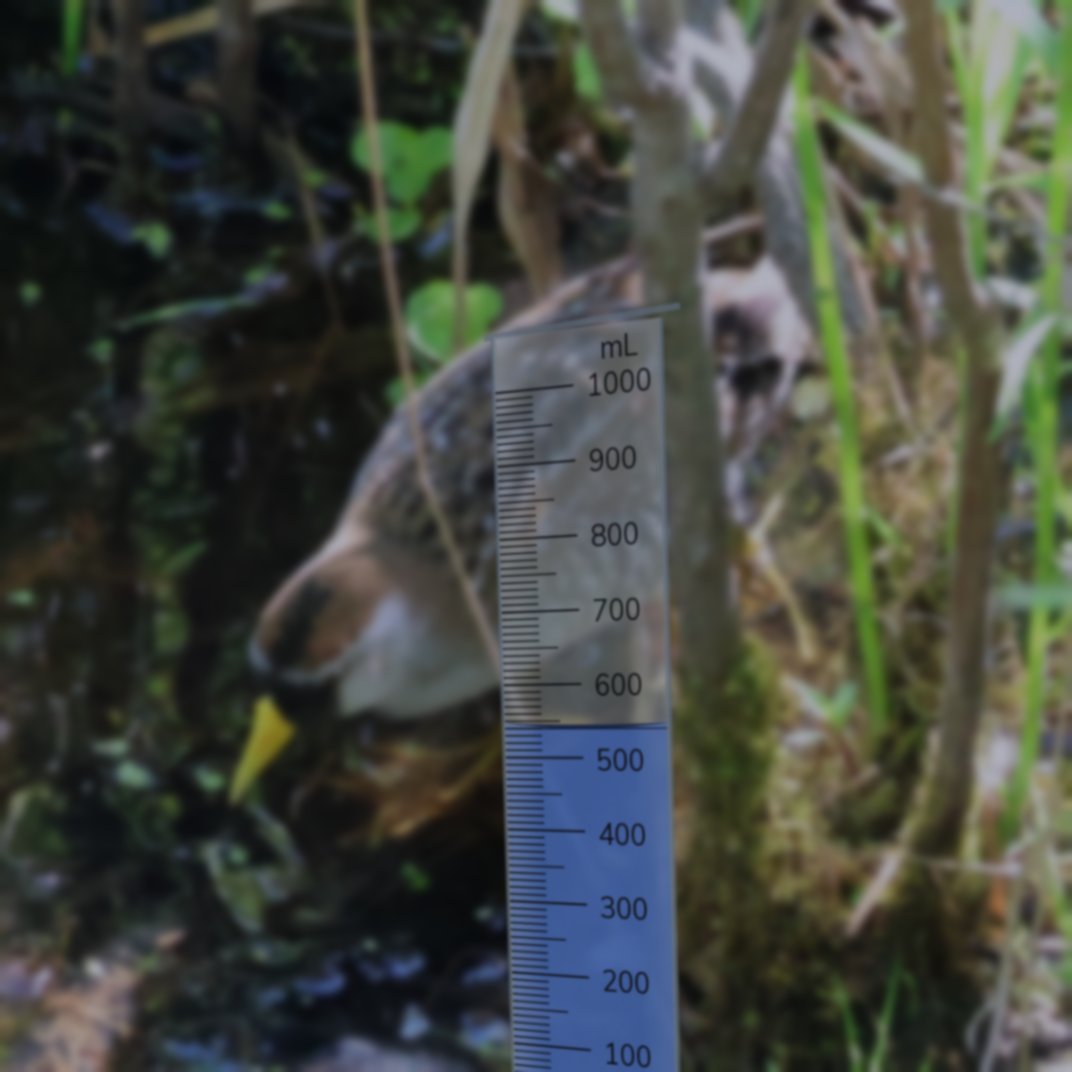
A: 540mL
